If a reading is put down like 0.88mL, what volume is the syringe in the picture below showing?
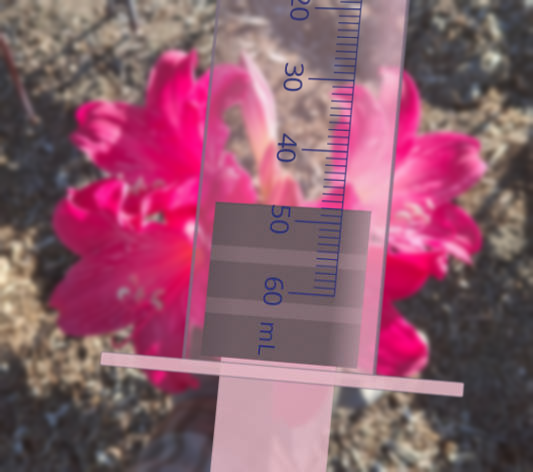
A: 48mL
